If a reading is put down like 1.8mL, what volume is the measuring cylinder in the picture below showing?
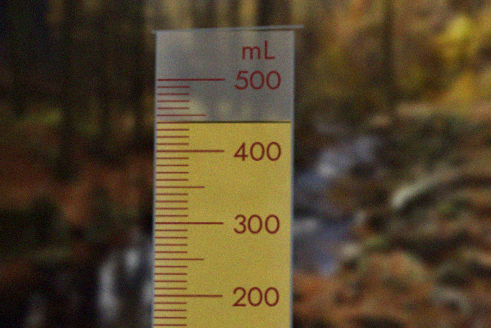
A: 440mL
